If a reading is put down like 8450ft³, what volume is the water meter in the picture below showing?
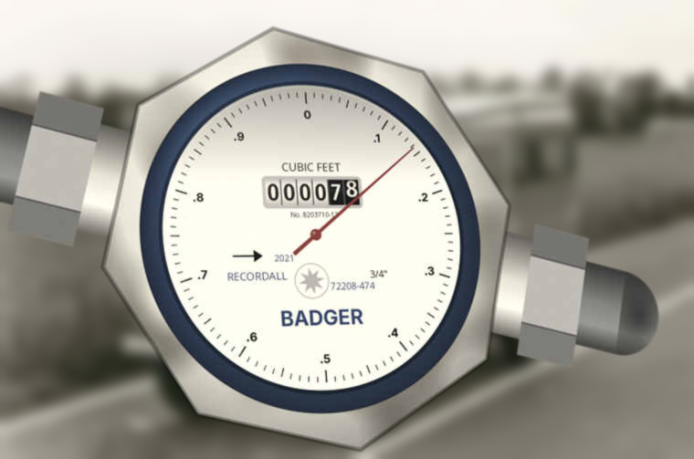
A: 78.14ft³
